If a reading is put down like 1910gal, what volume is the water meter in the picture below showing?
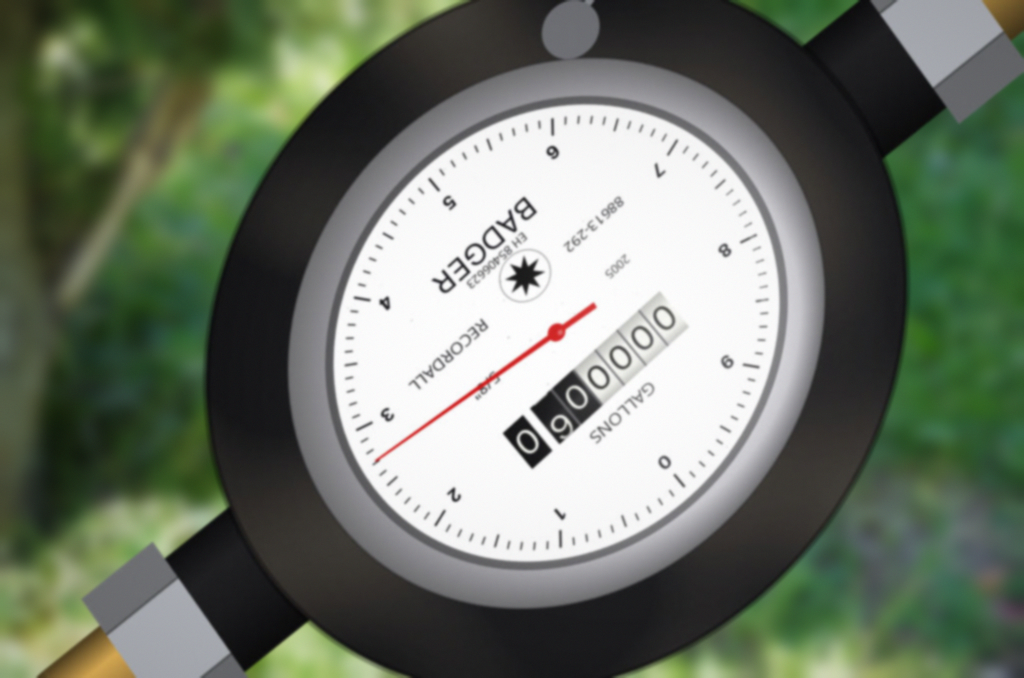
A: 62.7gal
